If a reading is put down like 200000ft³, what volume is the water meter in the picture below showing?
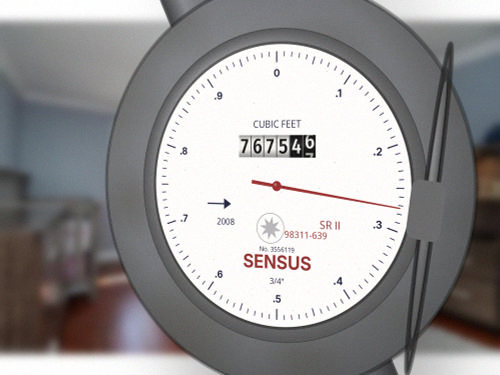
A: 767546.27ft³
